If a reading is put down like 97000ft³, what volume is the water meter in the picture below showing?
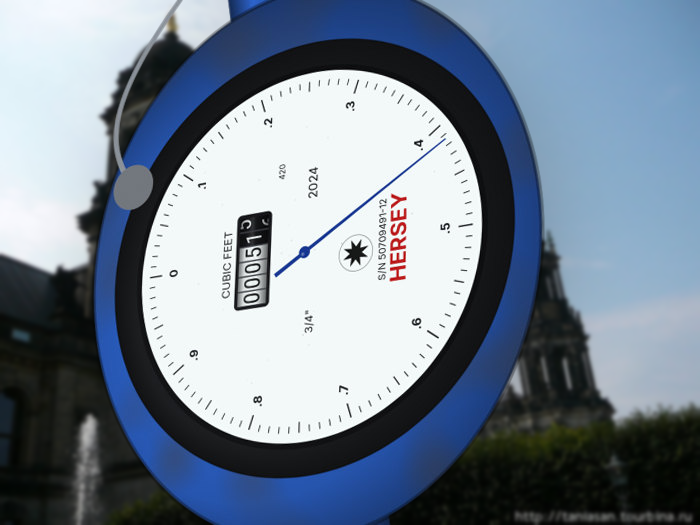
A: 515.41ft³
